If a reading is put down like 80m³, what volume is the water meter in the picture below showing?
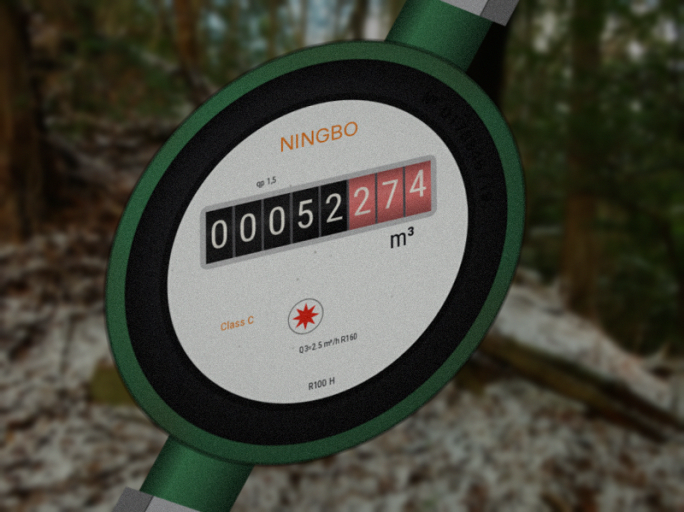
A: 52.274m³
